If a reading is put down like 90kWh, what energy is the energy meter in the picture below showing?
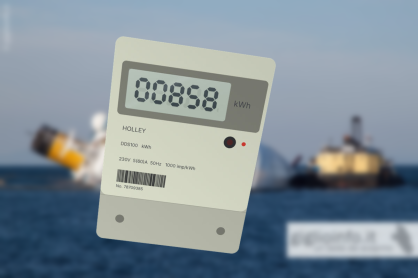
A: 858kWh
